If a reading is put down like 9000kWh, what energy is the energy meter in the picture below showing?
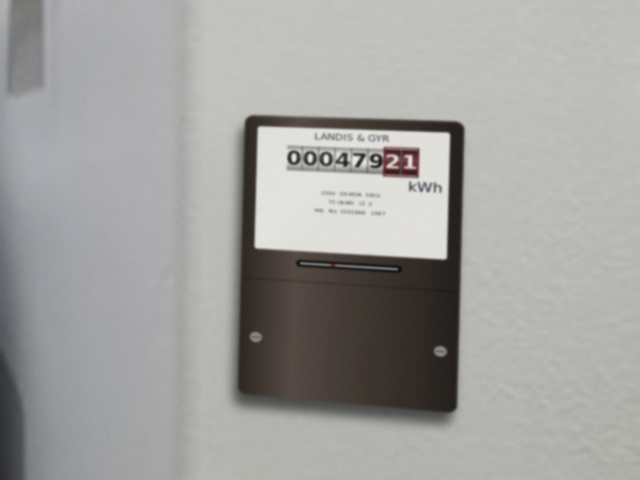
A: 479.21kWh
